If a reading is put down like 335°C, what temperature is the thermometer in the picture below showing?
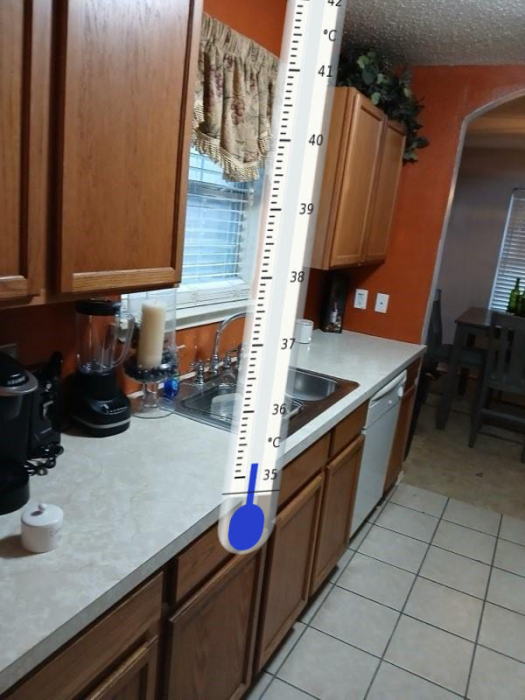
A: 35.2°C
